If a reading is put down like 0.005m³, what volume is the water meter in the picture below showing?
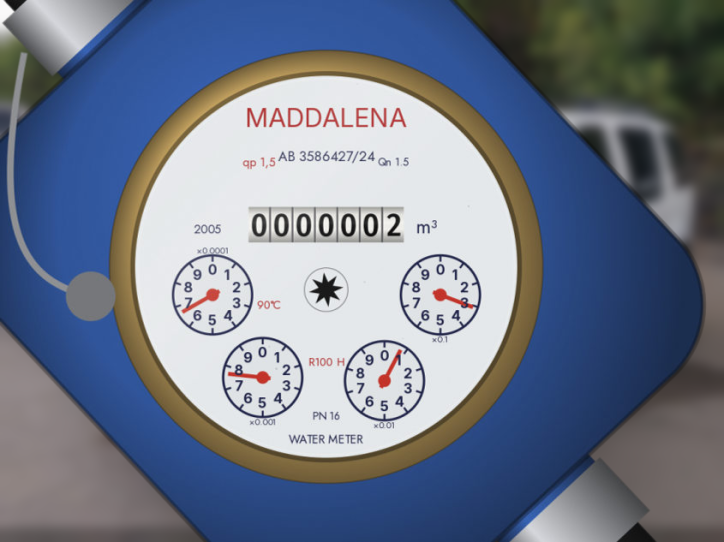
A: 2.3076m³
